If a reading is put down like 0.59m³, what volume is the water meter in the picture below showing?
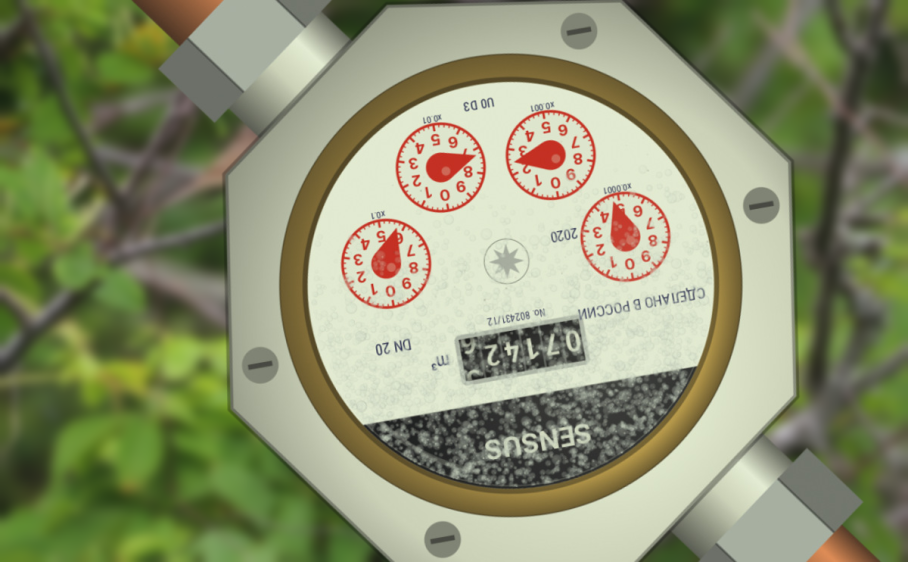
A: 71425.5724m³
